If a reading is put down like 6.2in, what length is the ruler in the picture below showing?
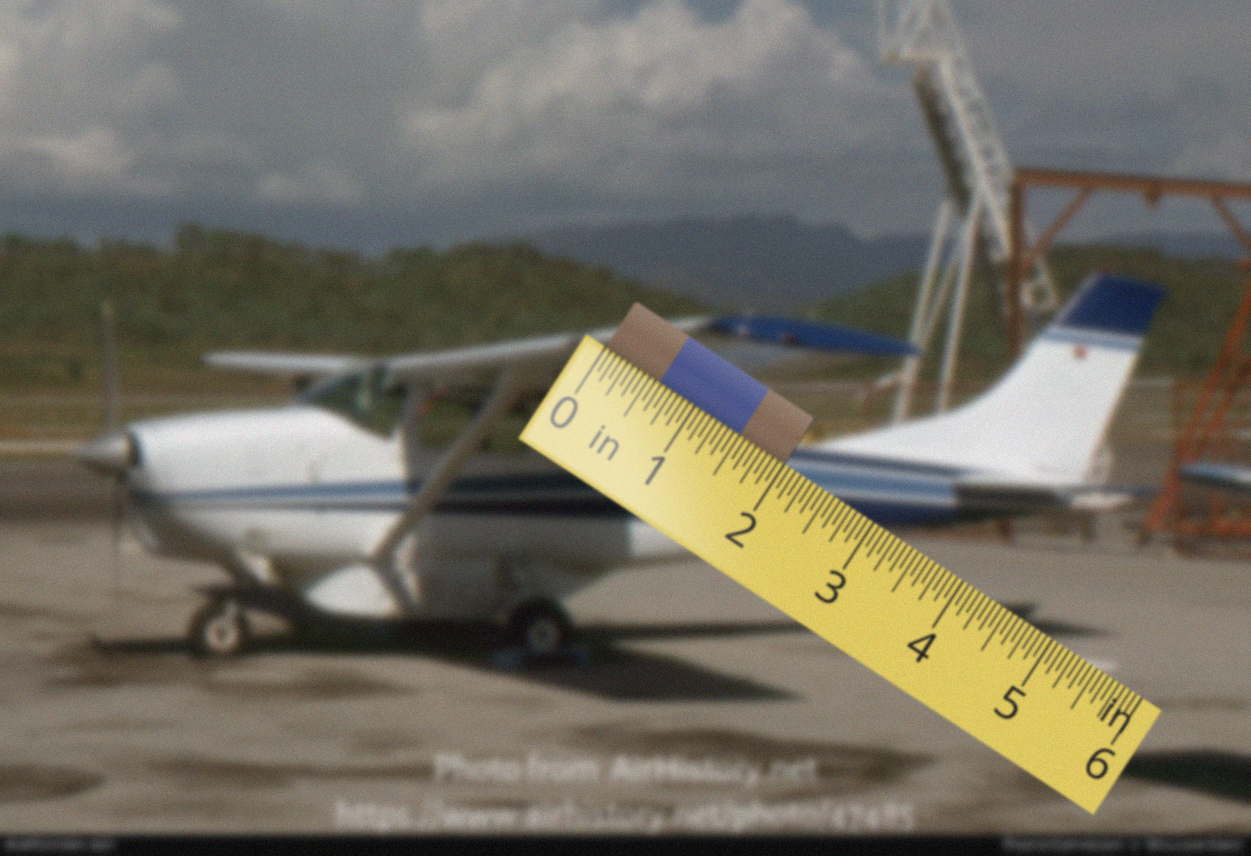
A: 2in
